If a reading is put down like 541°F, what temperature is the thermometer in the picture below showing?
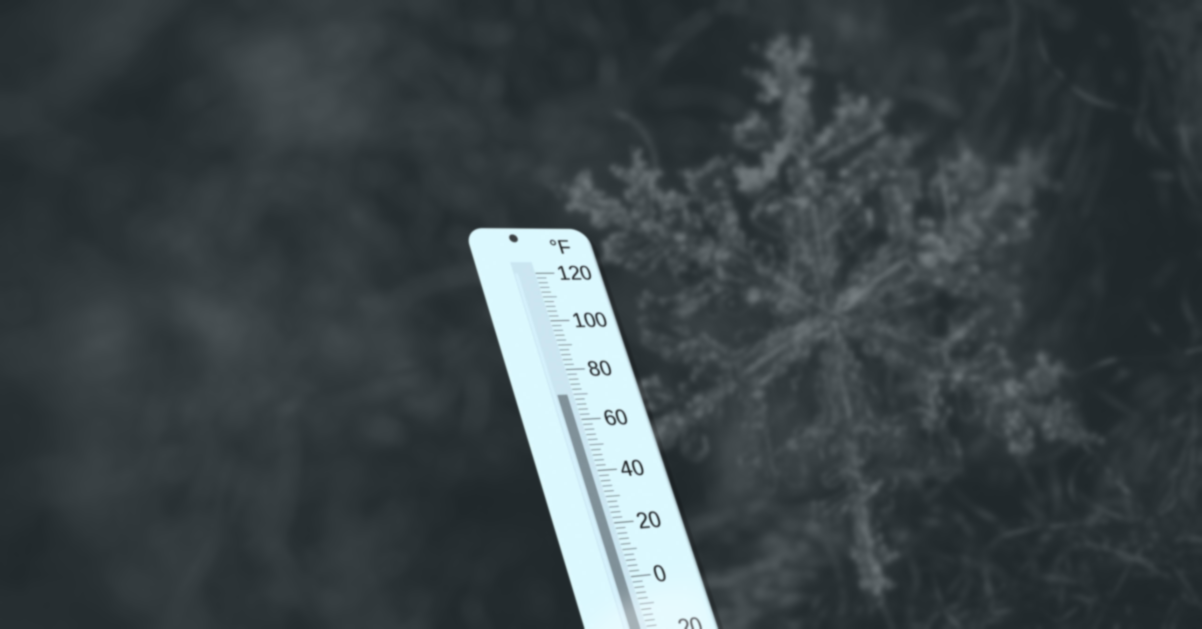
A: 70°F
